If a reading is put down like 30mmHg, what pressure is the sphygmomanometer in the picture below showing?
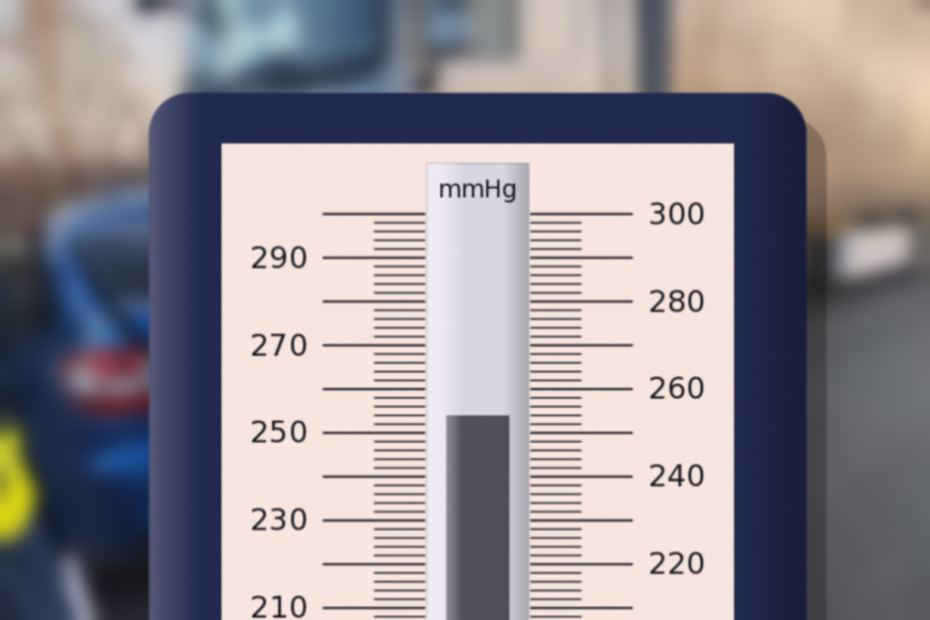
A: 254mmHg
